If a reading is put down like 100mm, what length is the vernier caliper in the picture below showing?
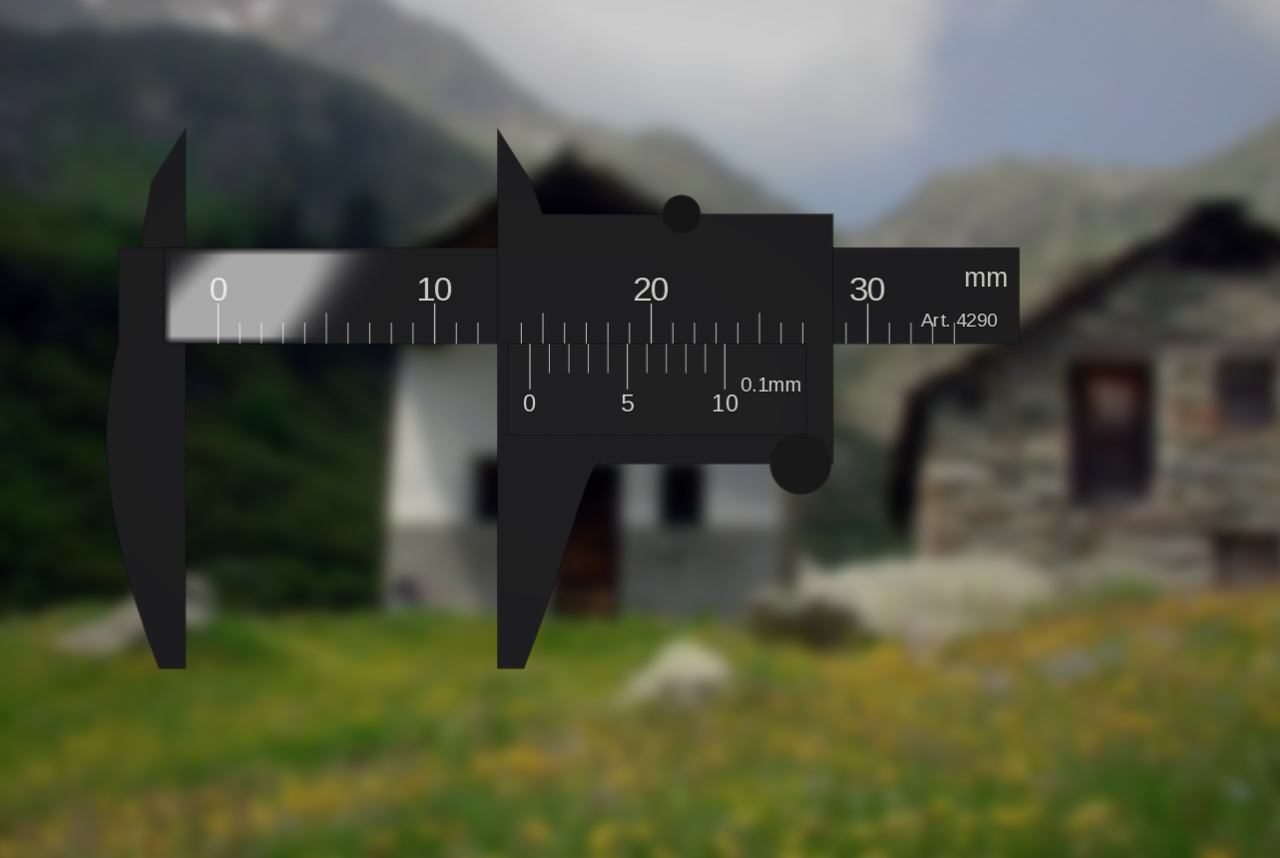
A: 14.4mm
